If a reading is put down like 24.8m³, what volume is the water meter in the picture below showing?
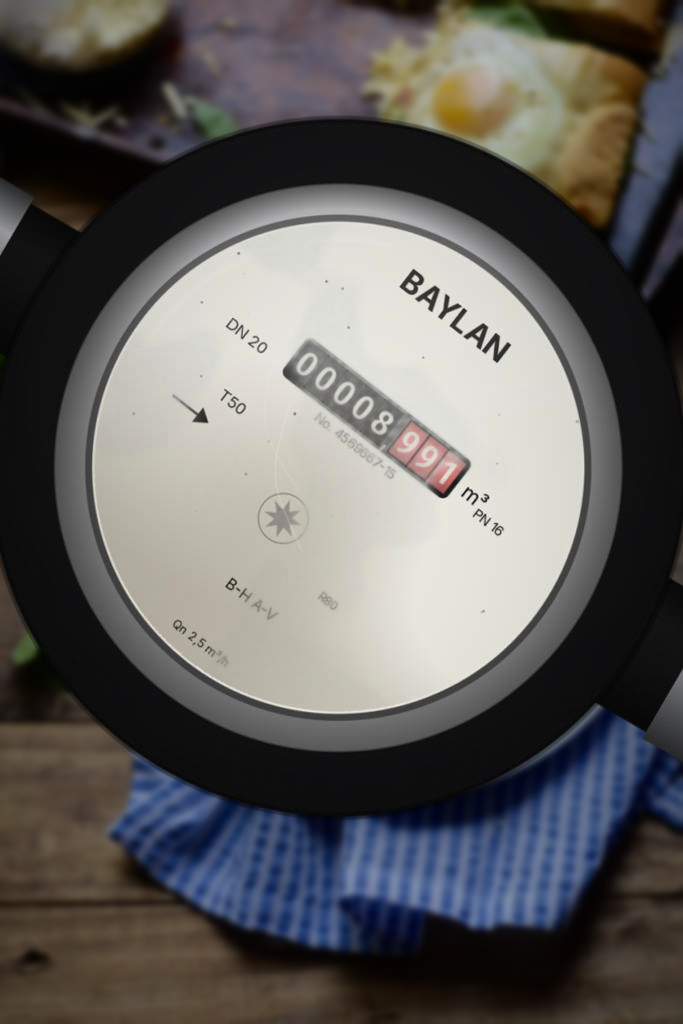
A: 8.991m³
